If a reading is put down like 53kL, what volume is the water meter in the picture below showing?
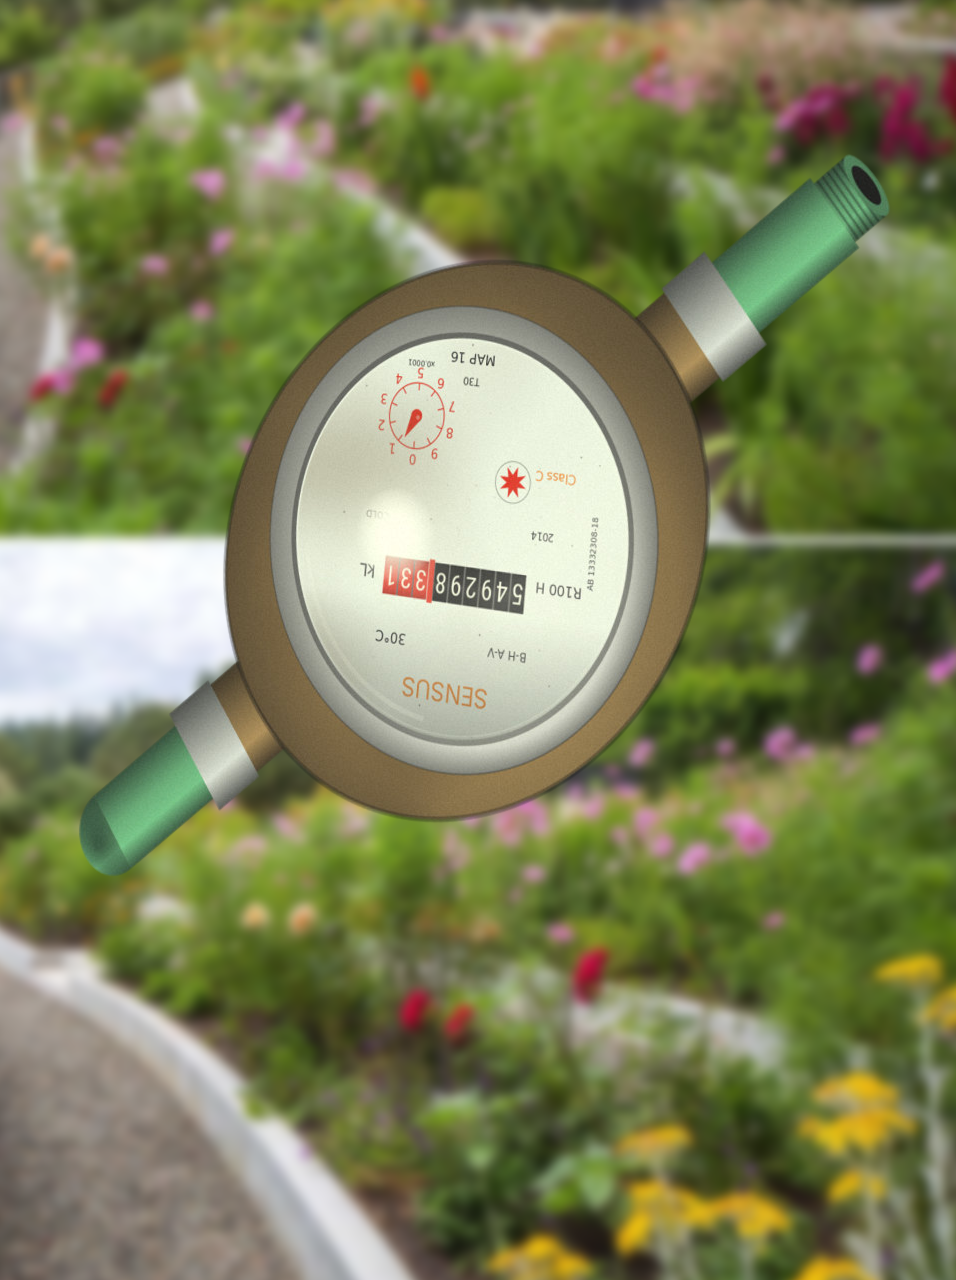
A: 549298.3310kL
